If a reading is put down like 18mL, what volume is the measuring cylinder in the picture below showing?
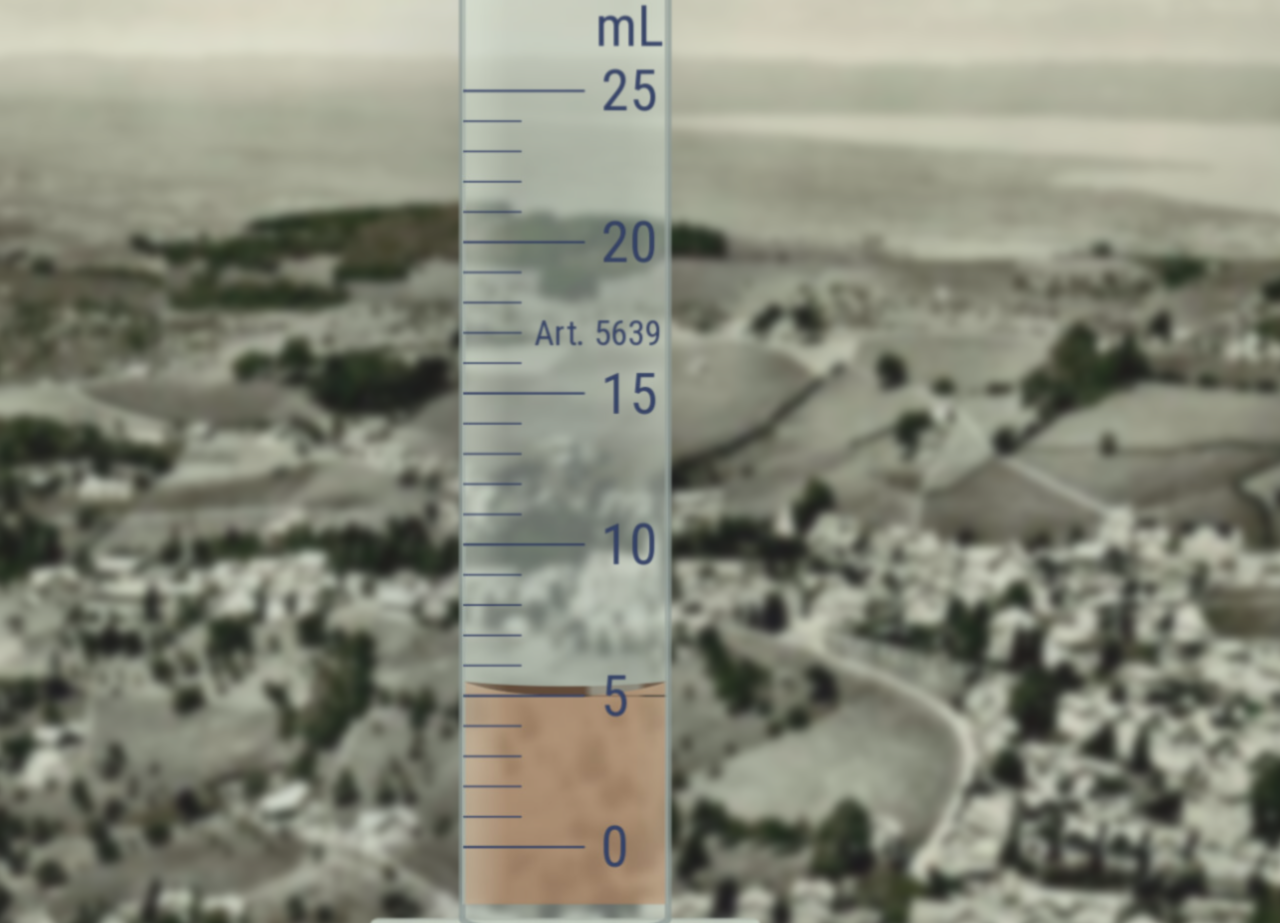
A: 5mL
